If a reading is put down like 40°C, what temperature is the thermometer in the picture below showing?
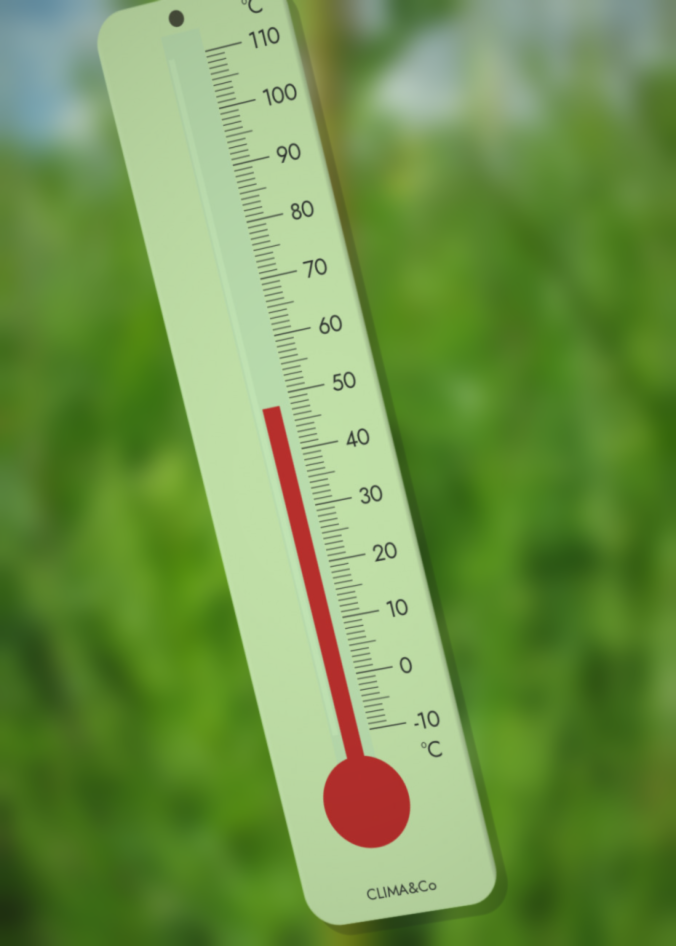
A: 48°C
